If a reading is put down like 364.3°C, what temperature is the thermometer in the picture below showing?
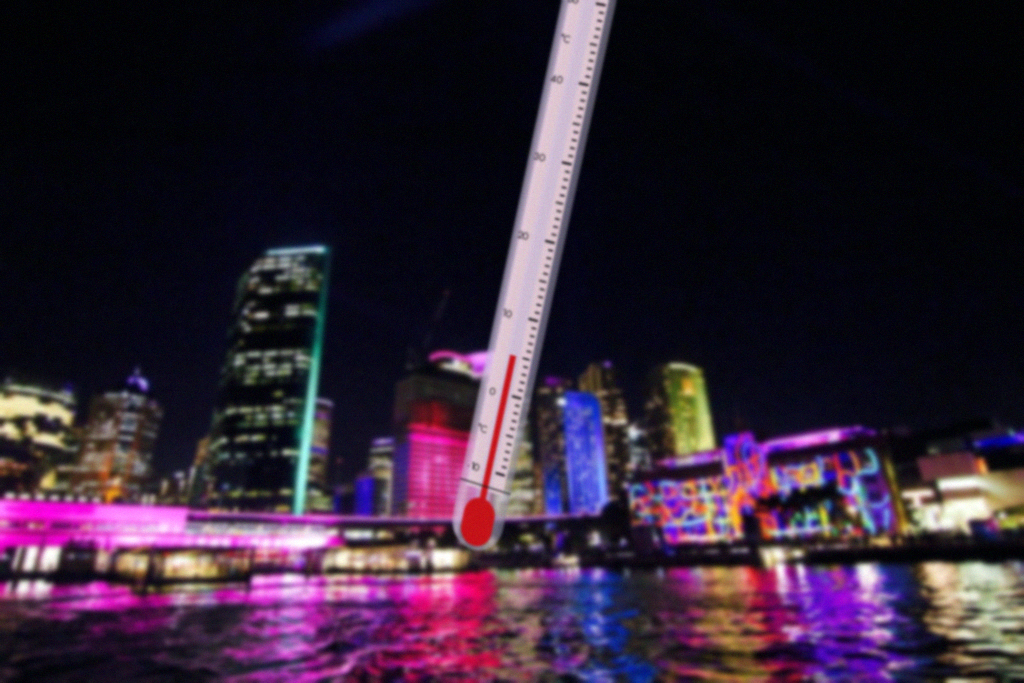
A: 5°C
